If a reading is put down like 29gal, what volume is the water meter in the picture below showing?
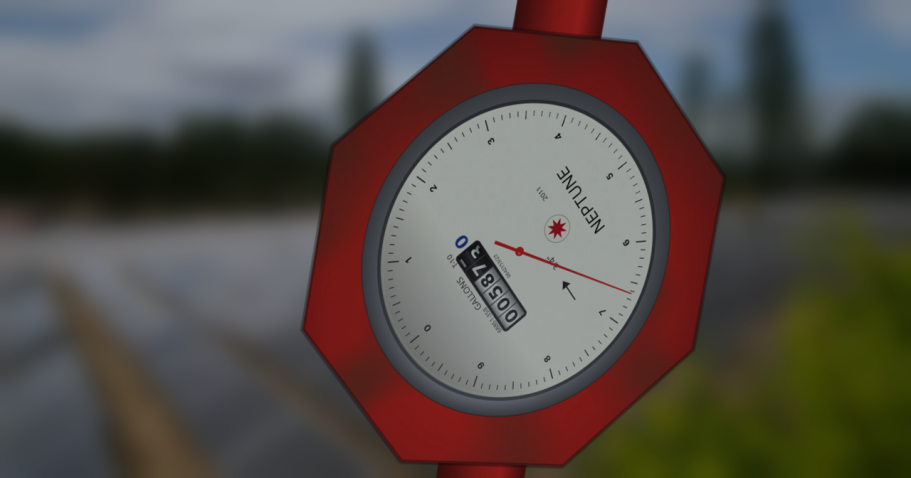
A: 58726.6gal
